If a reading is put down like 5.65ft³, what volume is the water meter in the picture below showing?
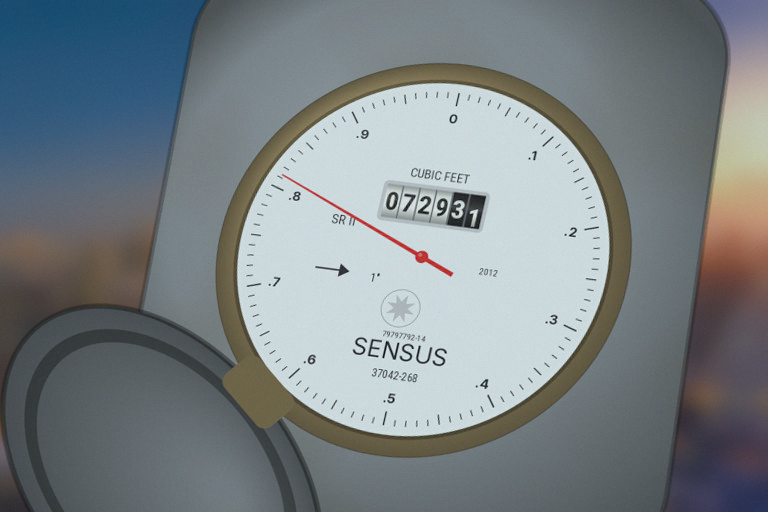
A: 72930.81ft³
